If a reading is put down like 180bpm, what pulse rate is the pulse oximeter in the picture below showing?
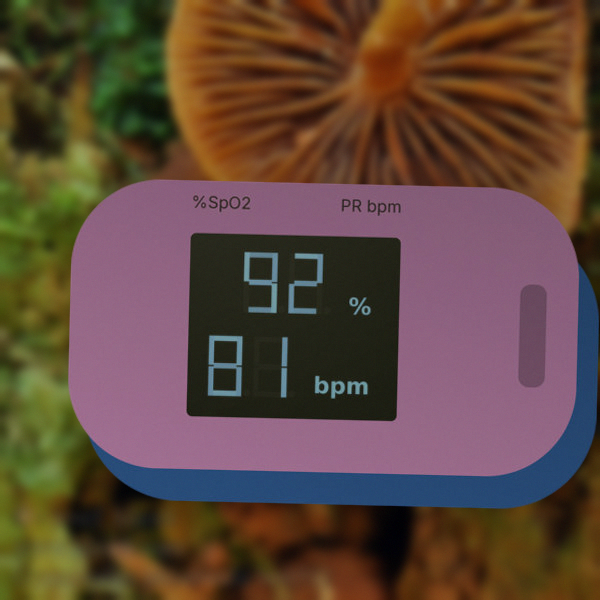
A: 81bpm
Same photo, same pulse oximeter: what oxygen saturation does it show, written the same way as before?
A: 92%
